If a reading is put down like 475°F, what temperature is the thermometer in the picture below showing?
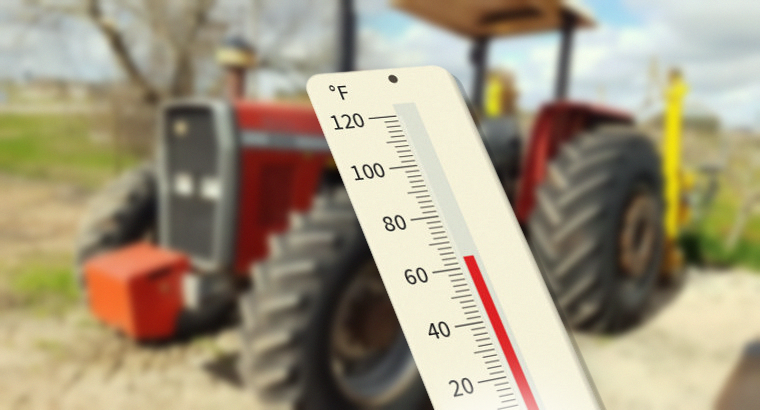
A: 64°F
